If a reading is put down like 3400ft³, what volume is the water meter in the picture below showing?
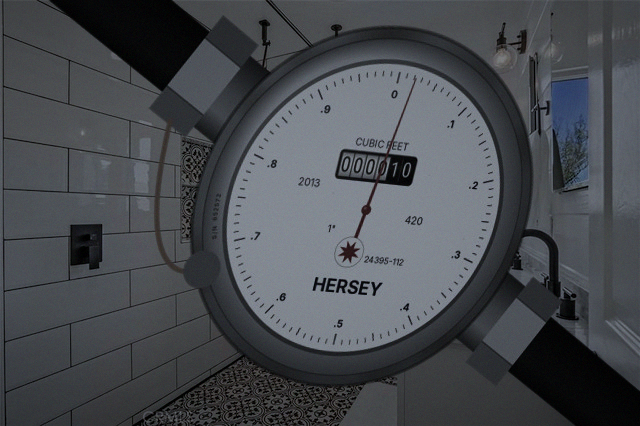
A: 10.02ft³
